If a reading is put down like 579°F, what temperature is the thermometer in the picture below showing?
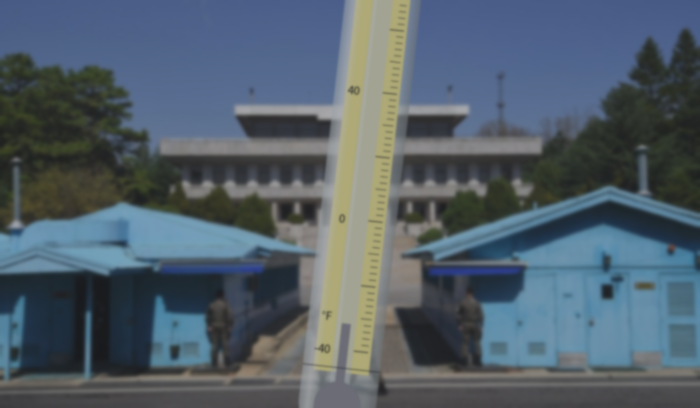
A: -32°F
